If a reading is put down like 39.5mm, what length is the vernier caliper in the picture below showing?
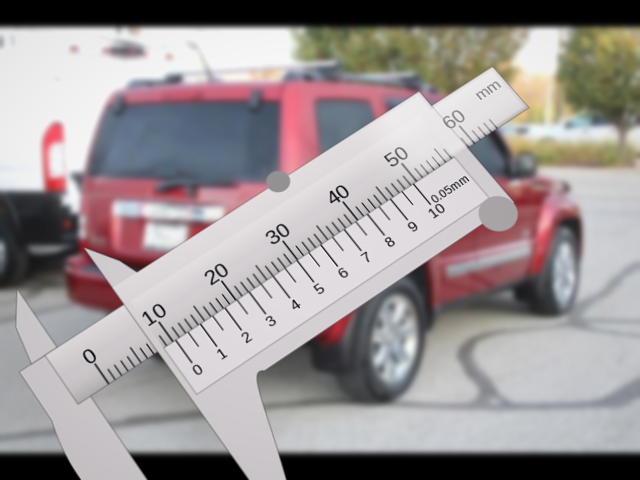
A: 10.4mm
